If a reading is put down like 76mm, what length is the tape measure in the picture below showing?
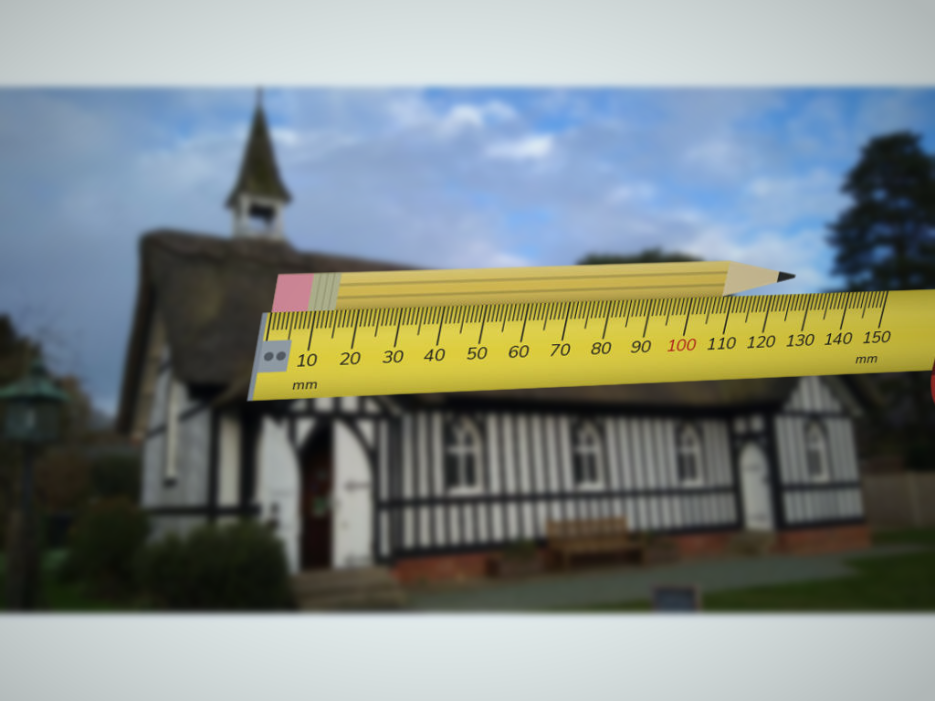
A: 125mm
